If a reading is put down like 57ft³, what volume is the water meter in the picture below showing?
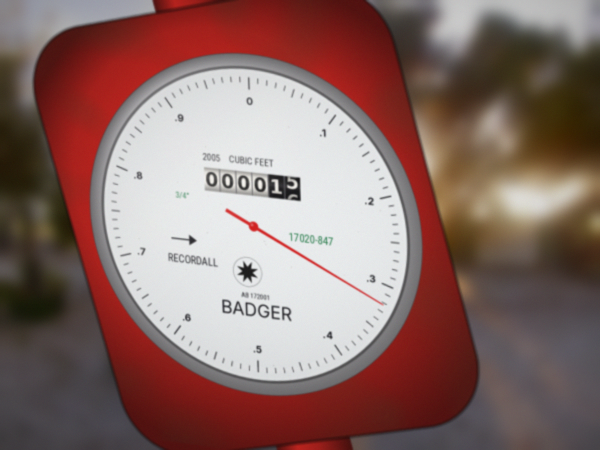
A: 15.32ft³
